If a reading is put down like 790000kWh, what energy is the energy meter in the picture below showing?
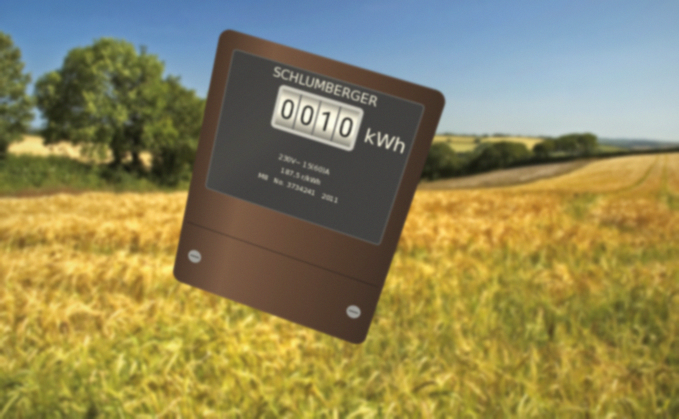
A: 10kWh
